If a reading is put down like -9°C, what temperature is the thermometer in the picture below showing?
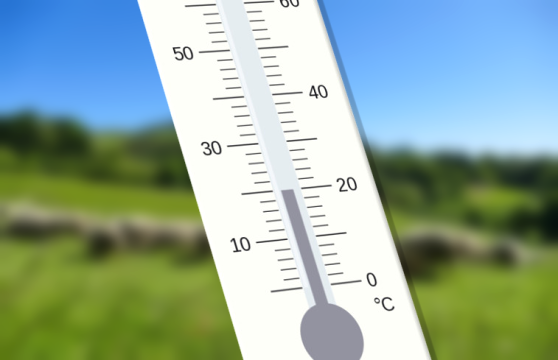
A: 20°C
